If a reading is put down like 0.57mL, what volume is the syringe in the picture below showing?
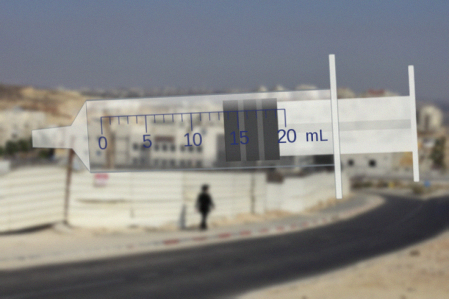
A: 13.5mL
